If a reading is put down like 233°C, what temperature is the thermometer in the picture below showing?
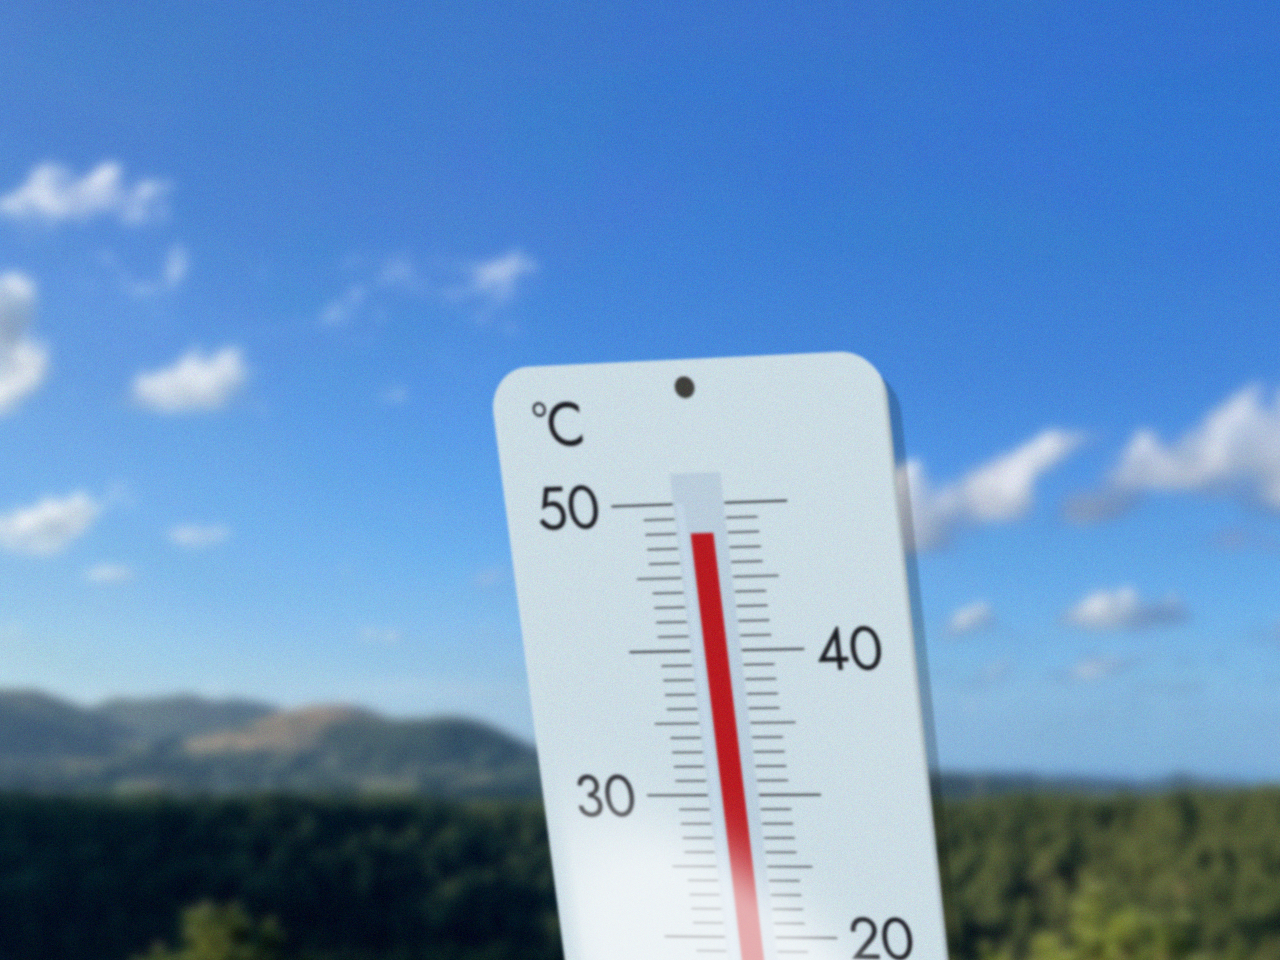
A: 48°C
